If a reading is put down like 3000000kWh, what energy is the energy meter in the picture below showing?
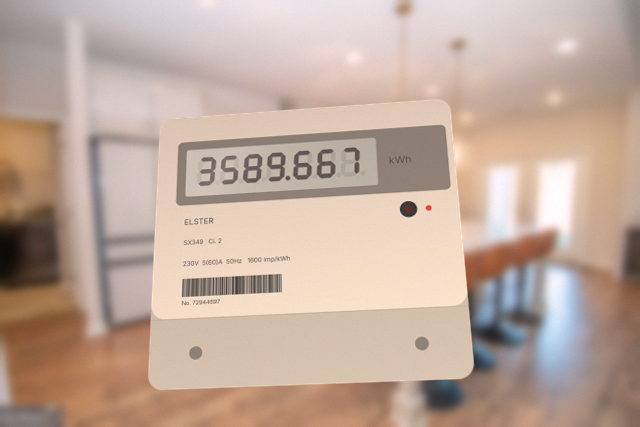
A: 3589.667kWh
